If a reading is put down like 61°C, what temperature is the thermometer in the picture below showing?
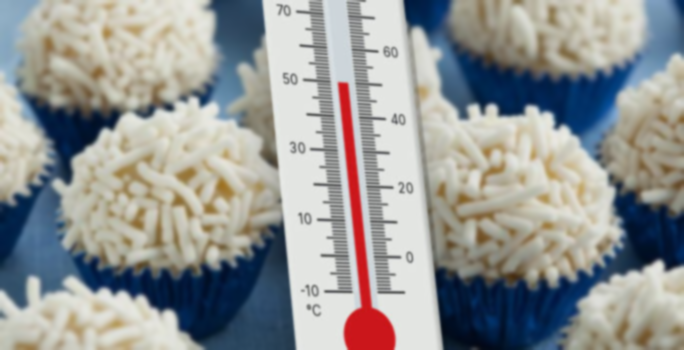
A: 50°C
